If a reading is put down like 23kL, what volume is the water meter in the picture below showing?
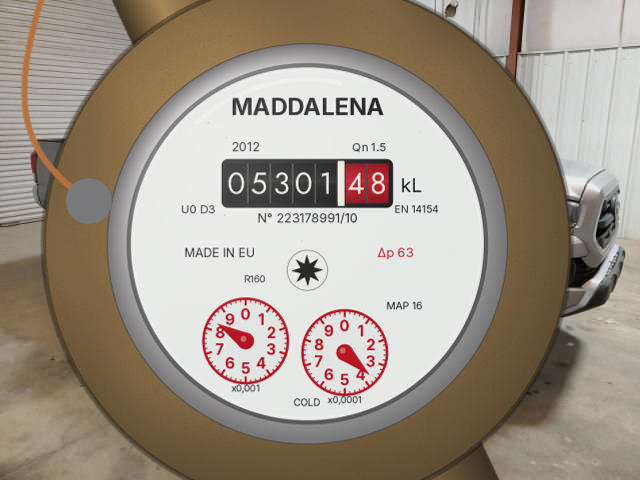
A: 5301.4883kL
